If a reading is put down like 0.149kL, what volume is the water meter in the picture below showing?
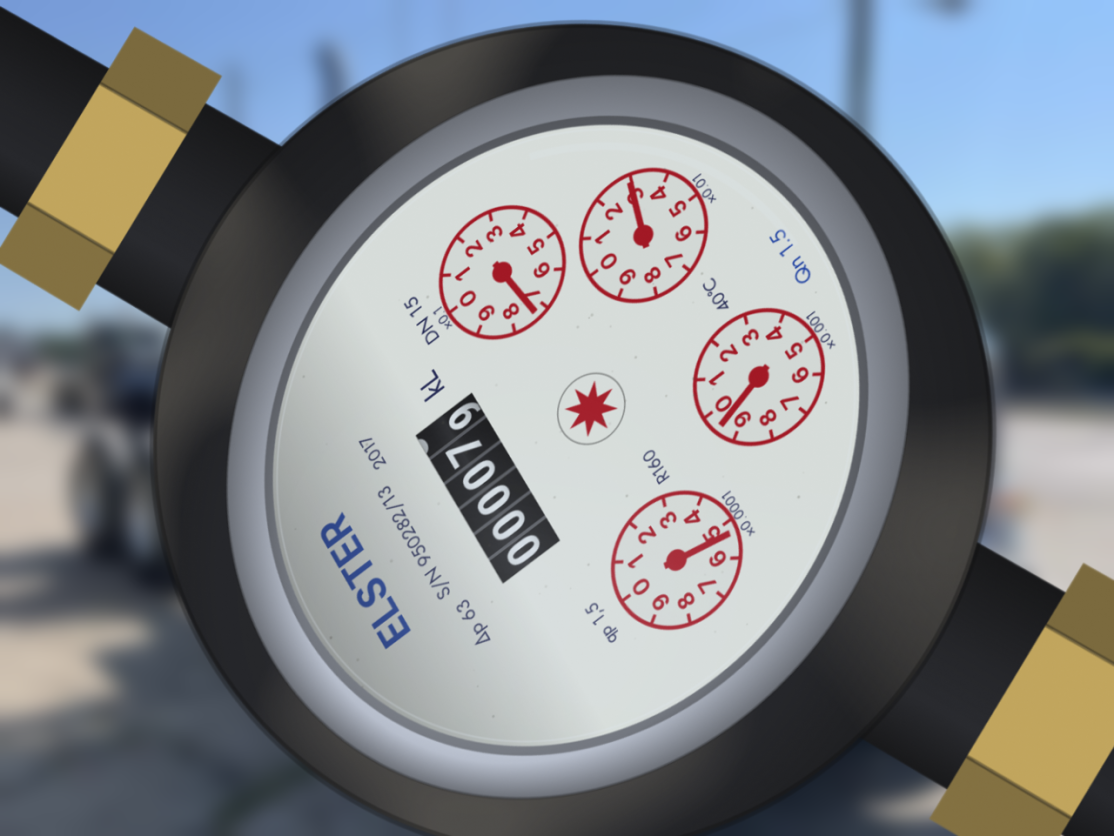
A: 78.7295kL
